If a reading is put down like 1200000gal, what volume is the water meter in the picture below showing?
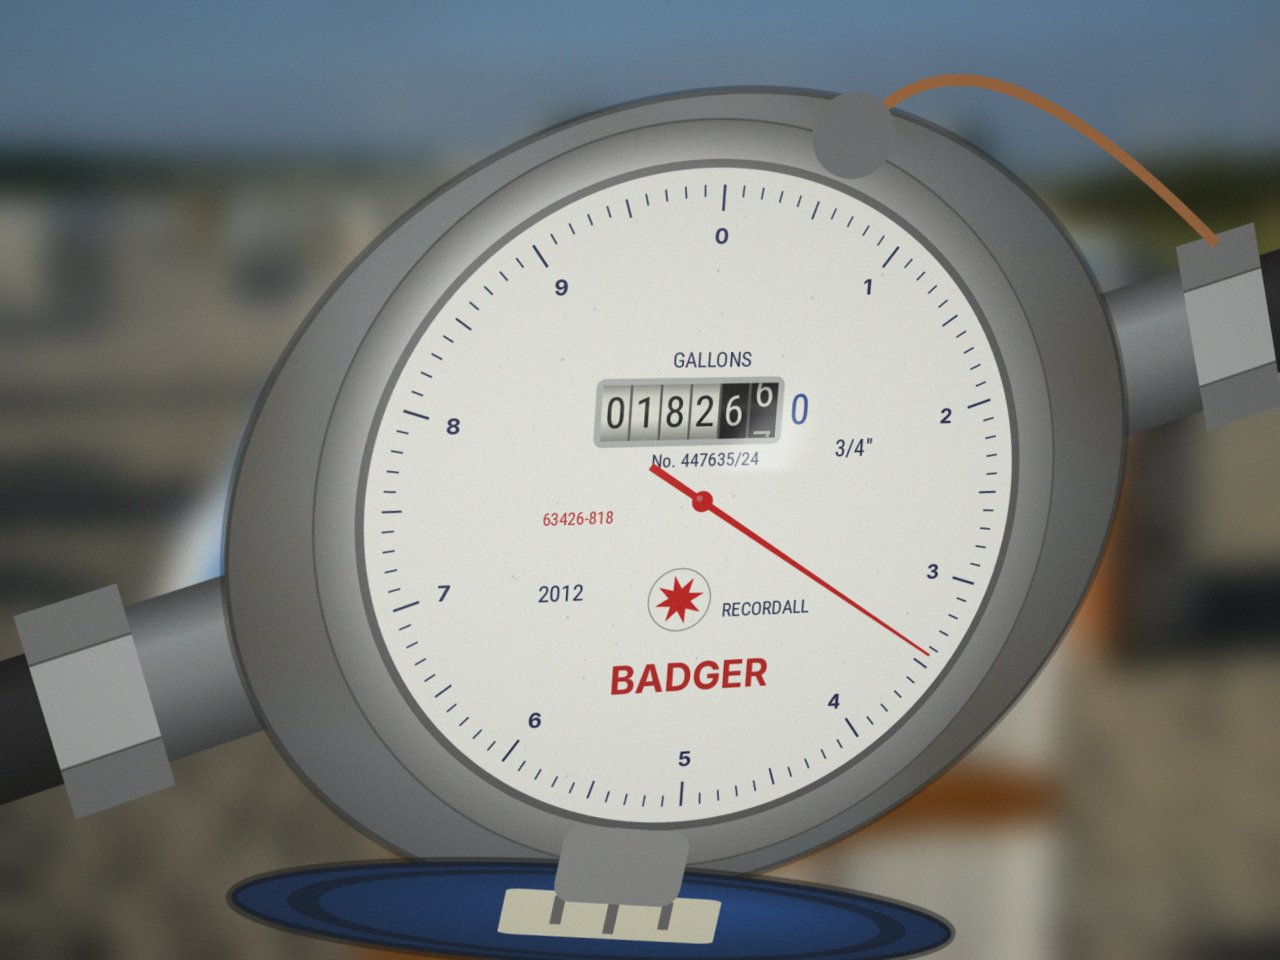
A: 182663.4gal
